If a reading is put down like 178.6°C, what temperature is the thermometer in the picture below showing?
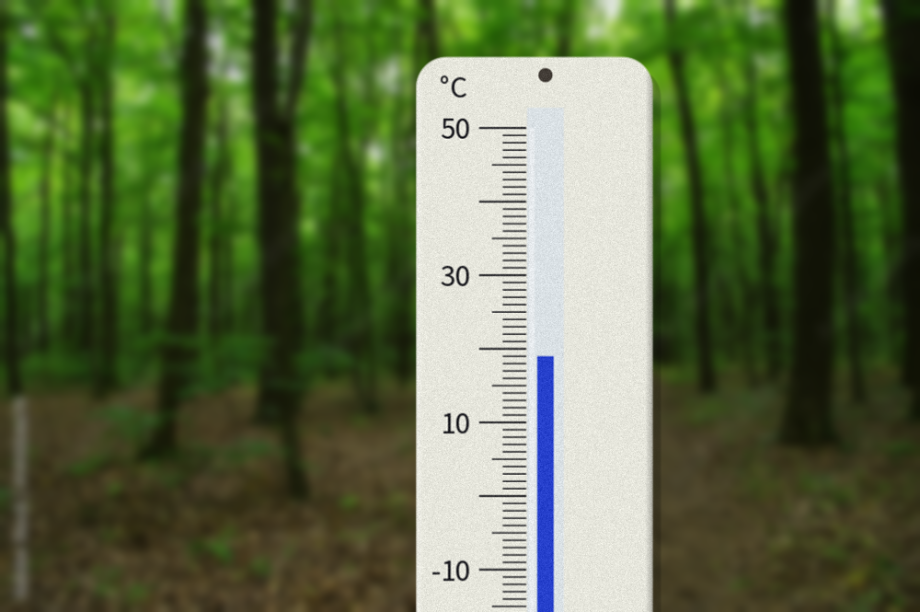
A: 19°C
